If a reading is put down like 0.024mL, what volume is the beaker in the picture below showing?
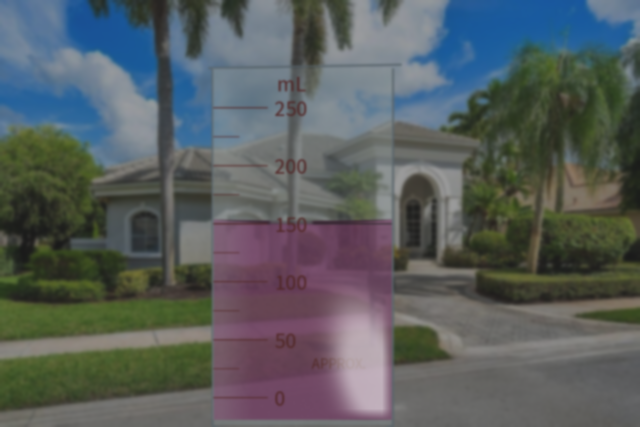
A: 150mL
